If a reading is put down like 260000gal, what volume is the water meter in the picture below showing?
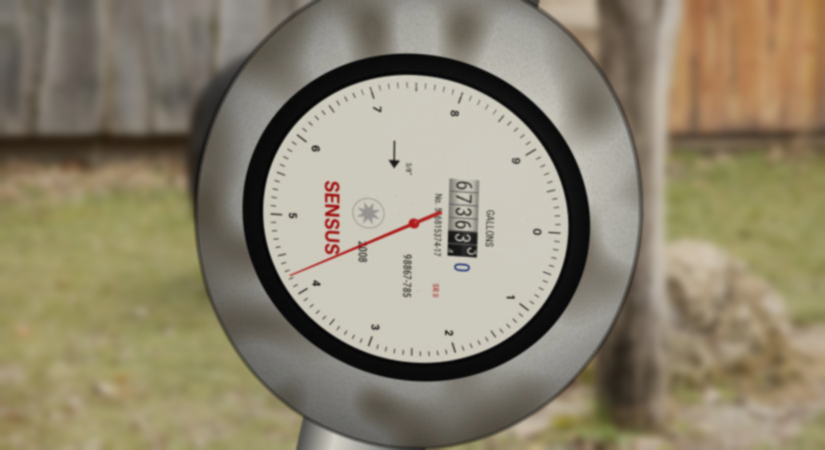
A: 6736334.2gal
